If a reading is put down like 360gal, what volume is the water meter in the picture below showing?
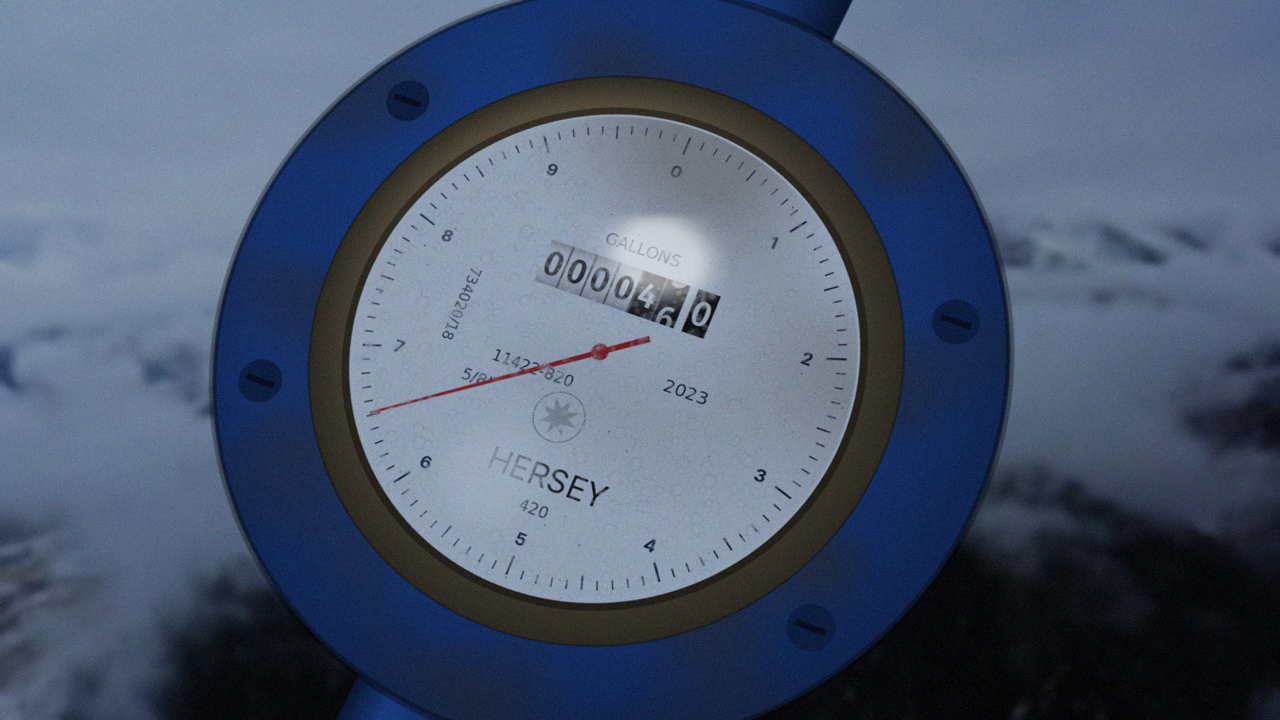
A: 456.5gal
